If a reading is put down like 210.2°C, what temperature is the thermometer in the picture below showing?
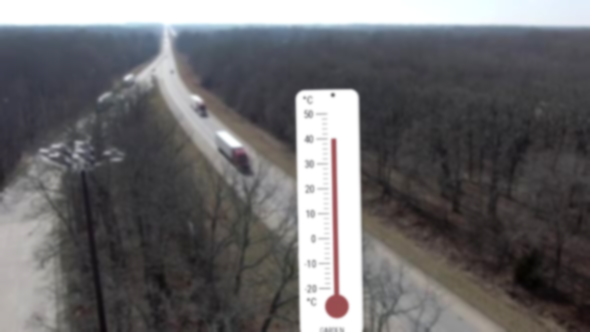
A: 40°C
